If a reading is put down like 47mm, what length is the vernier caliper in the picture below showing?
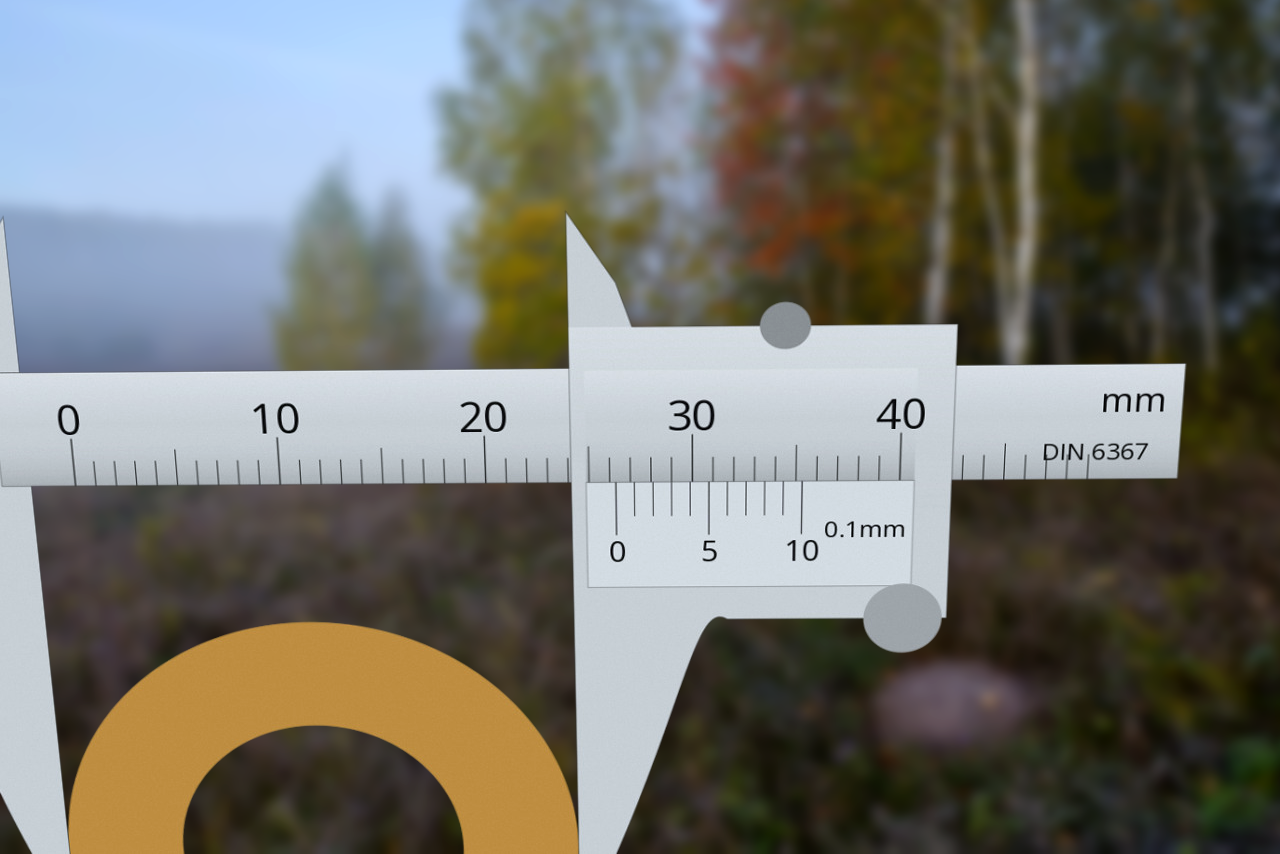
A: 26.3mm
